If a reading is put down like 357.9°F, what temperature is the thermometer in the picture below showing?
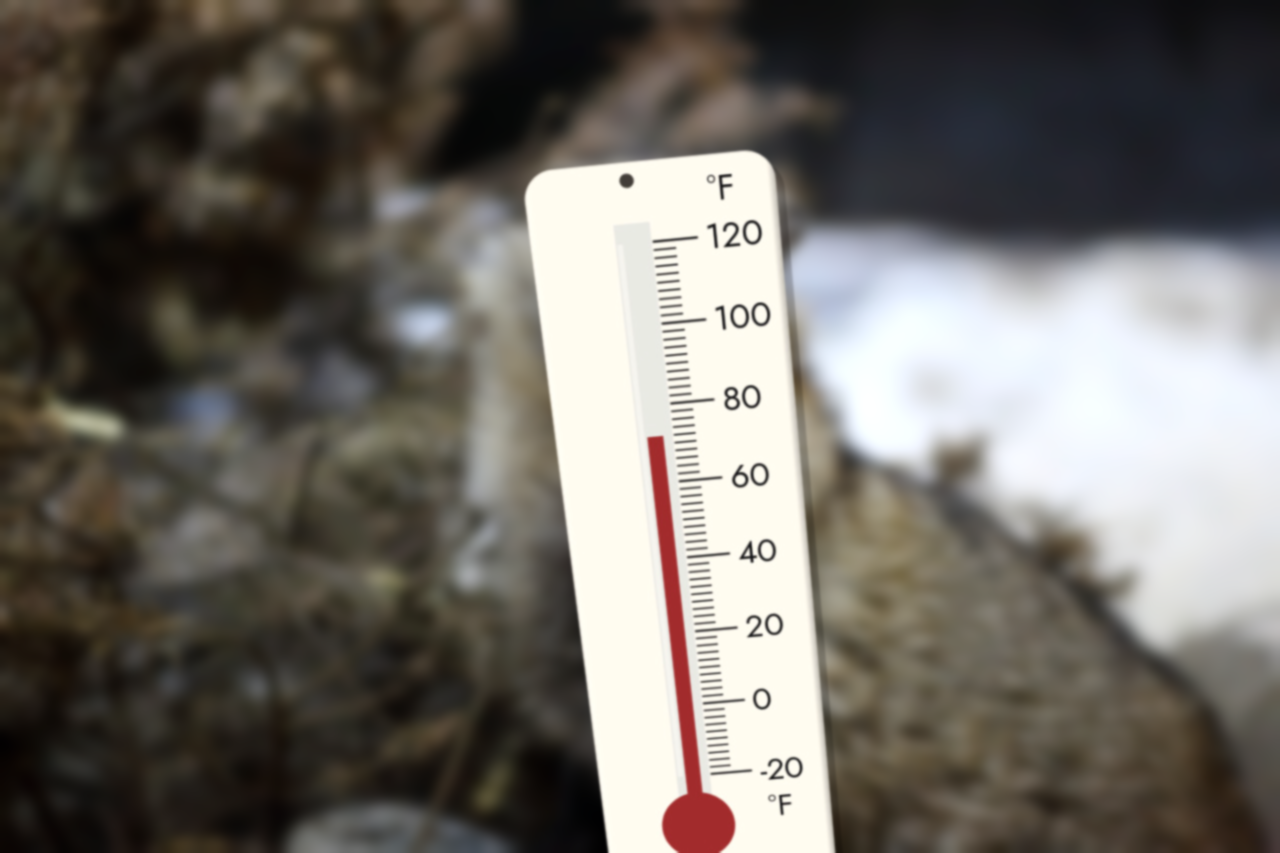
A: 72°F
